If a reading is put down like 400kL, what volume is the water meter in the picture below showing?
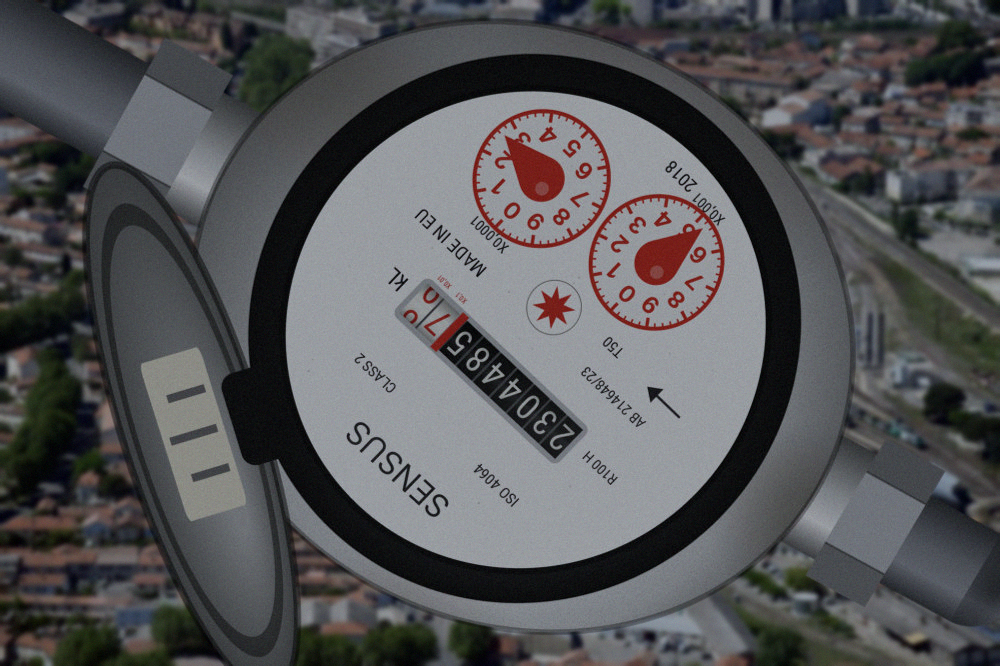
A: 2304485.7852kL
